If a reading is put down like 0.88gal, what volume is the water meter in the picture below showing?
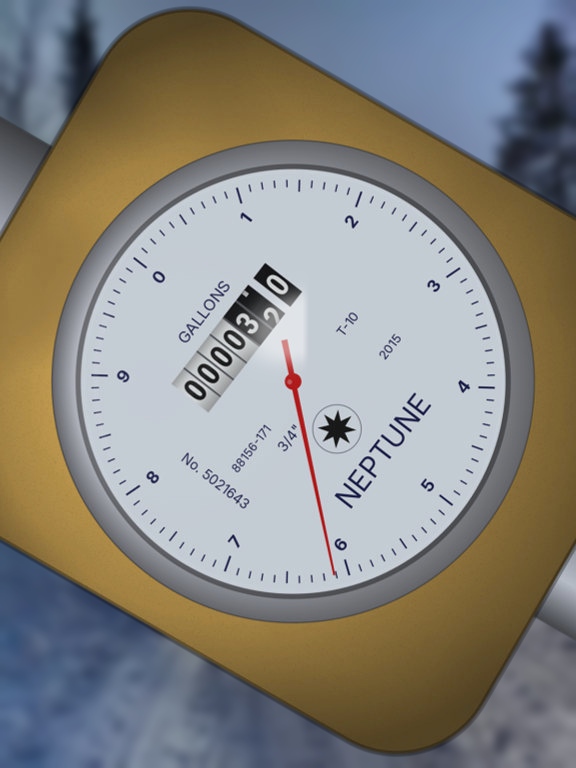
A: 316.1gal
